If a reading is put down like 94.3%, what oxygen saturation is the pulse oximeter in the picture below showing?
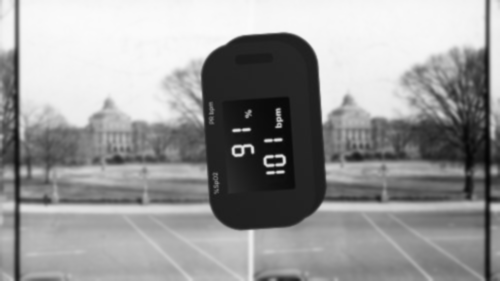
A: 91%
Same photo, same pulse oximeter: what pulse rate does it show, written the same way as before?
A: 101bpm
